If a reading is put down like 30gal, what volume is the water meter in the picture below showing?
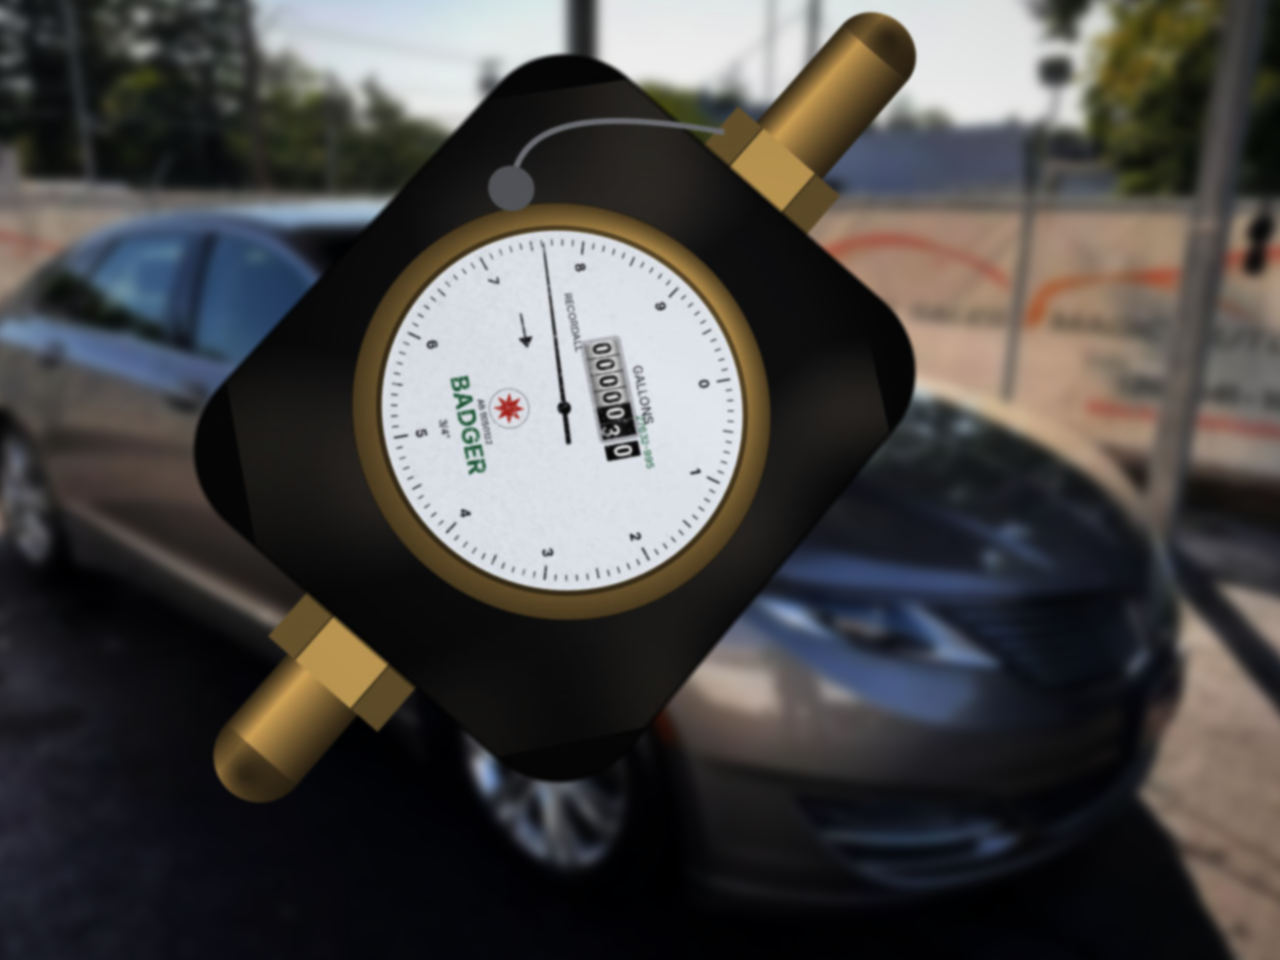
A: 27.6gal
